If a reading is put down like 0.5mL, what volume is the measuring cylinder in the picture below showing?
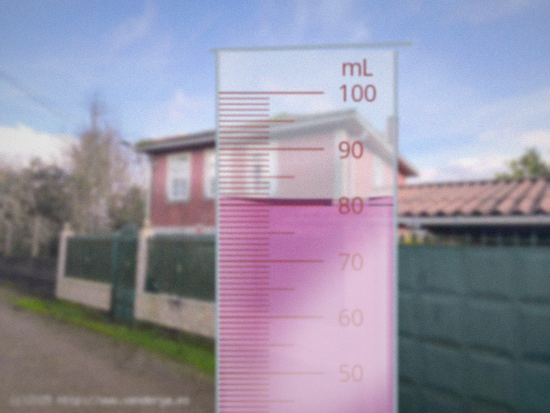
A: 80mL
